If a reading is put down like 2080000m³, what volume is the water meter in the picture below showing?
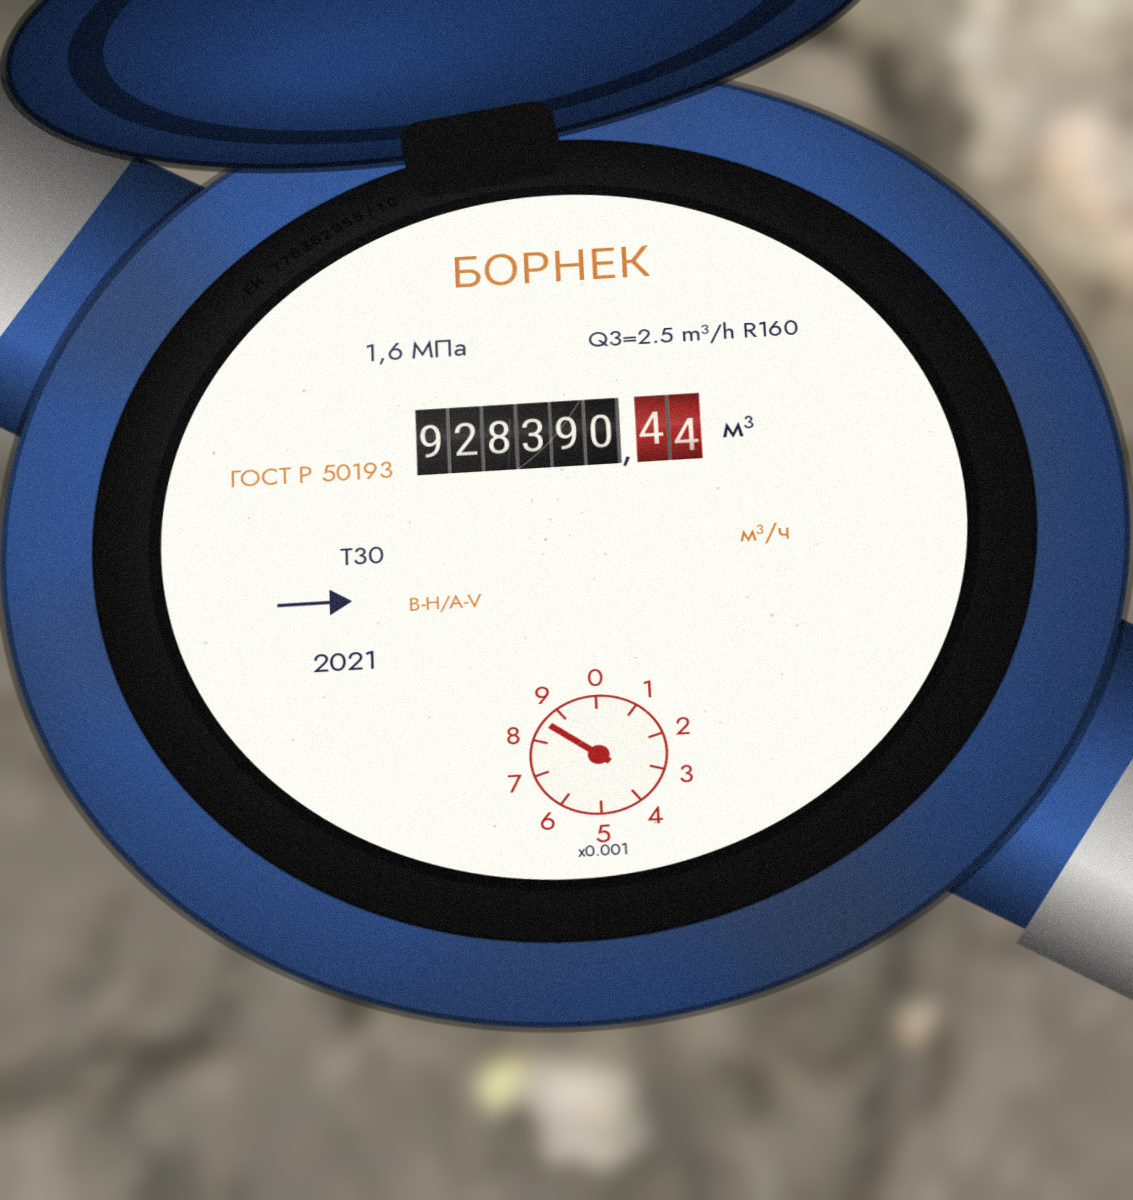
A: 928390.438m³
